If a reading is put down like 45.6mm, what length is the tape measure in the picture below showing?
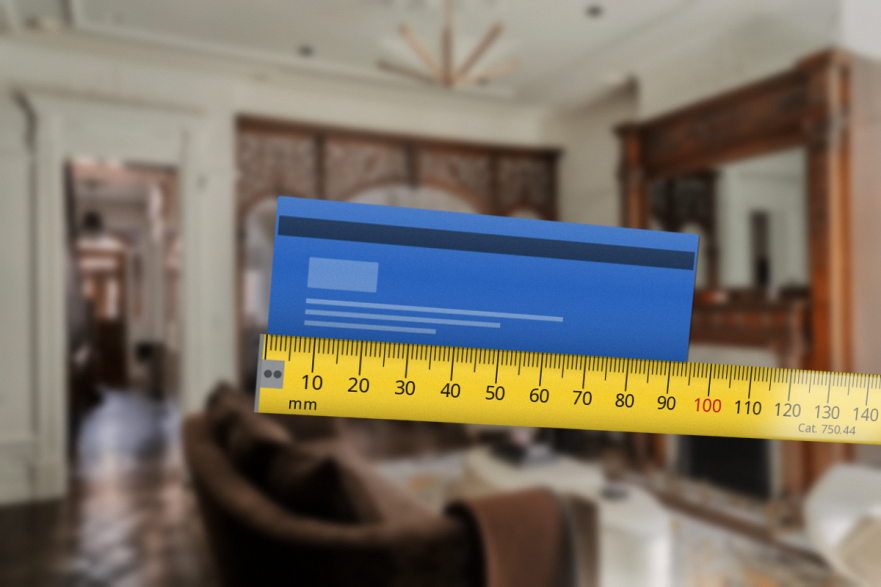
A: 94mm
